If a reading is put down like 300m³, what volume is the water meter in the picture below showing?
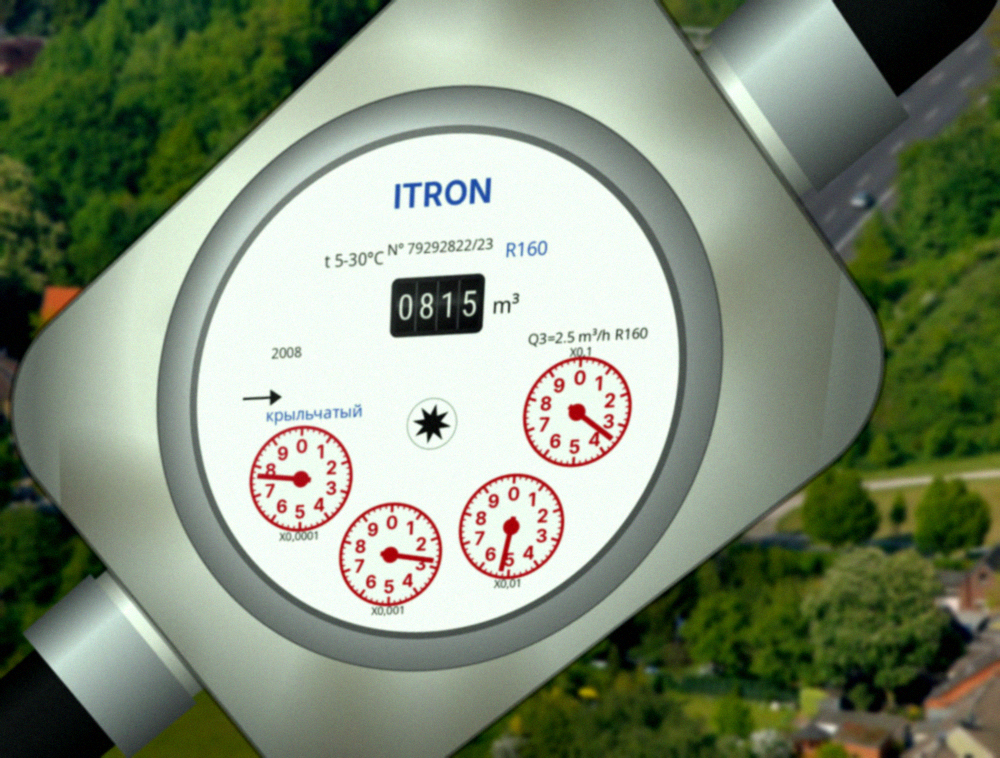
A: 815.3527m³
